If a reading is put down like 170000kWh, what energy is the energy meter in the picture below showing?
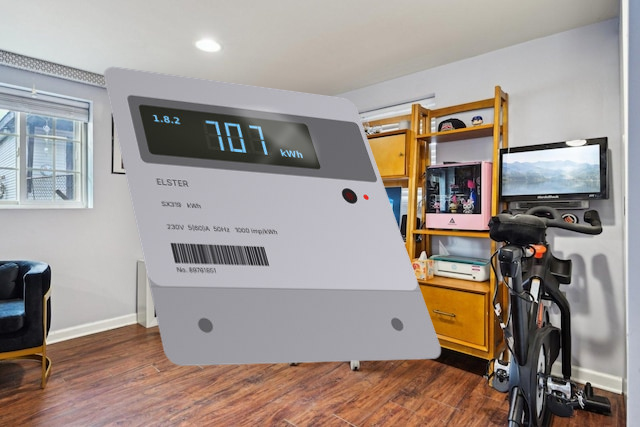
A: 707kWh
